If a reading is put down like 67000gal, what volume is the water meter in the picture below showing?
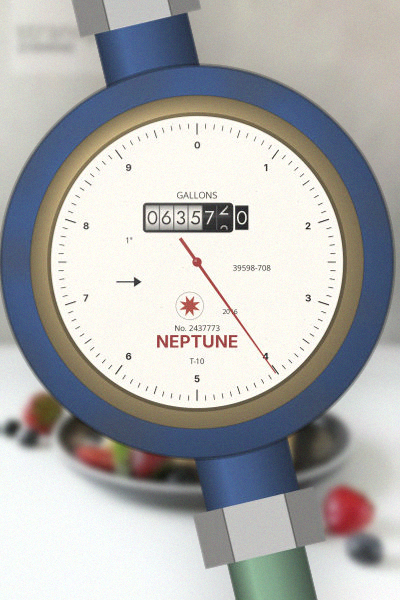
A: 635724.0gal
